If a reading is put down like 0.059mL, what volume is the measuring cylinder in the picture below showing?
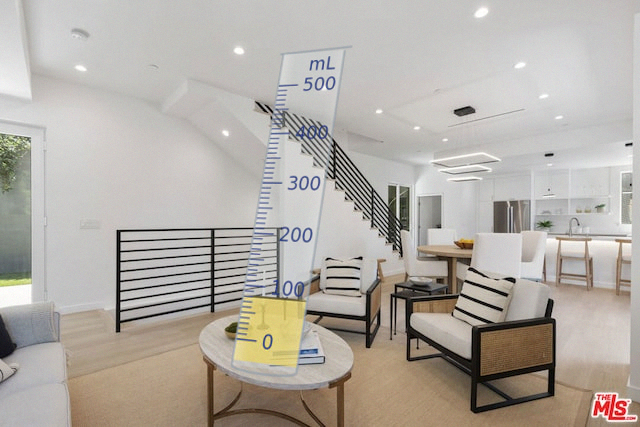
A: 80mL
